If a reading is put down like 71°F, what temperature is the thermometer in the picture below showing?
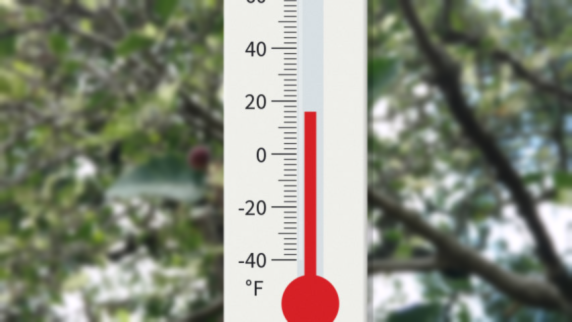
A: 16°F
